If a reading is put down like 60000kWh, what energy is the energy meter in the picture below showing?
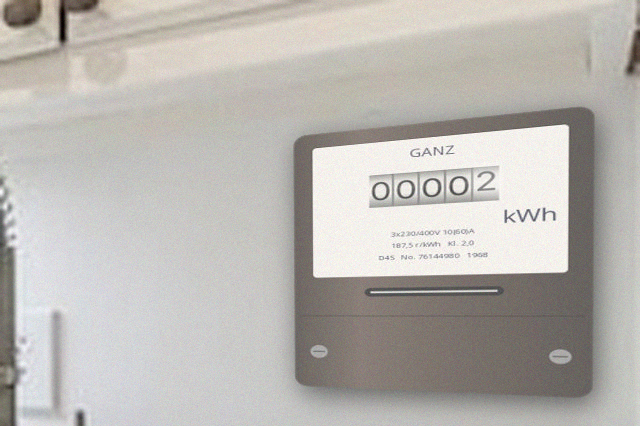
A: 2kWh
